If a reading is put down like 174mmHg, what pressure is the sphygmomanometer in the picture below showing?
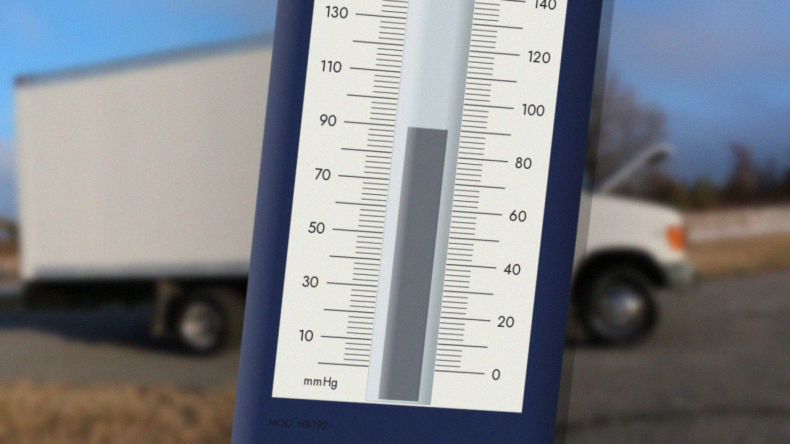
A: 90mmHg
